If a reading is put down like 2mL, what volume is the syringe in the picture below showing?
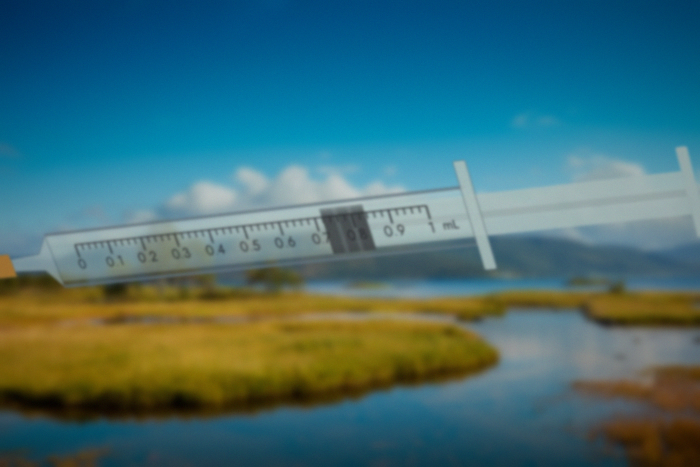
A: 0.72mL
